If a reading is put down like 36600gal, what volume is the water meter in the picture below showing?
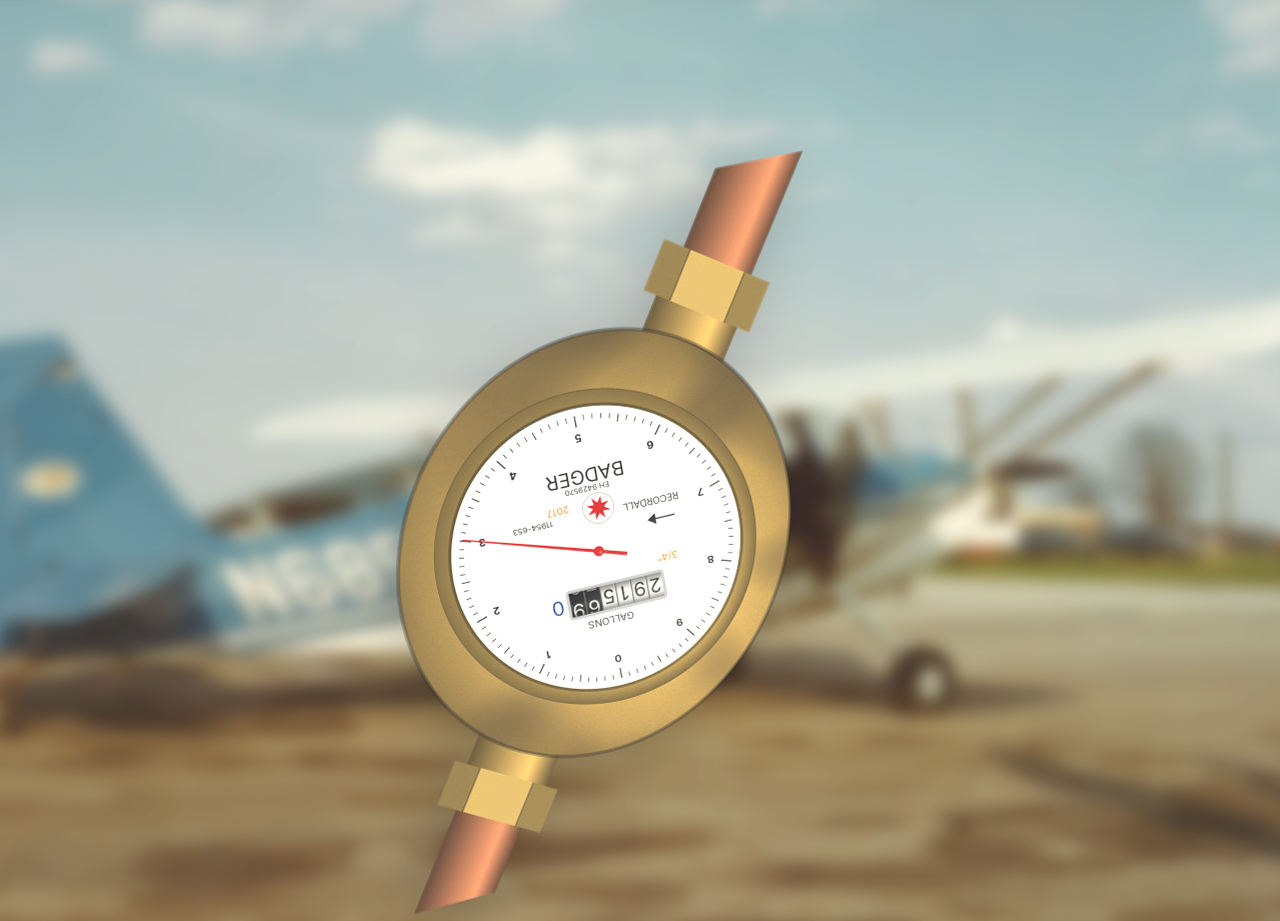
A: 2915693.0gal
